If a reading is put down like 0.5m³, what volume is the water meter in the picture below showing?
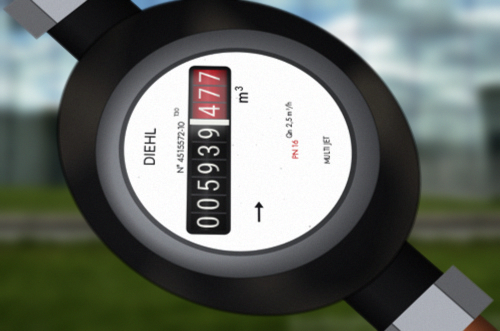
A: 5939.477m³
